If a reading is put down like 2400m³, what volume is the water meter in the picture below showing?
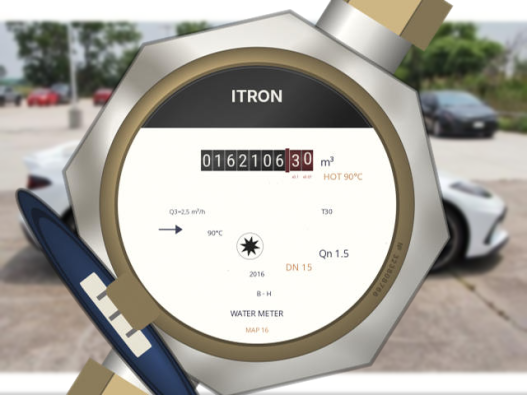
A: 162106.30m³
